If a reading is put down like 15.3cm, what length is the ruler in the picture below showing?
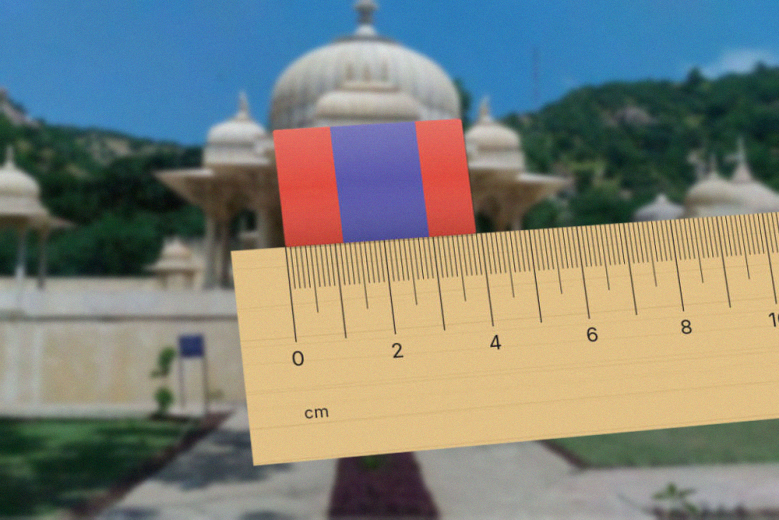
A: 3.9cm
